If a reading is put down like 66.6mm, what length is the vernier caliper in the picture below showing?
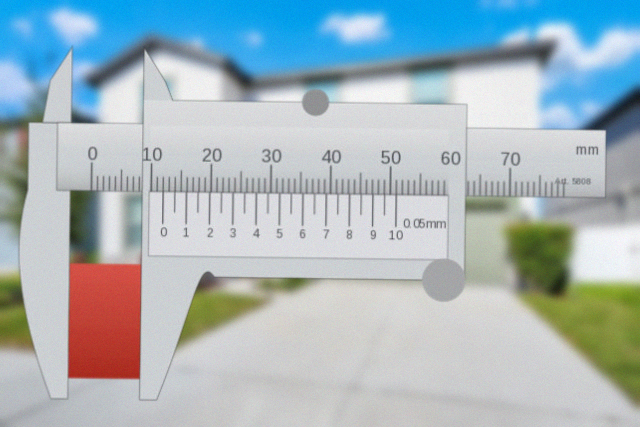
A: 12.0mm
